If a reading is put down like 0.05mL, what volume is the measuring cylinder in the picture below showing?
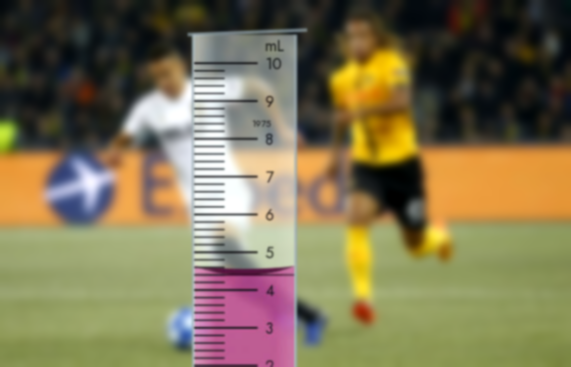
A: 4.4mL
